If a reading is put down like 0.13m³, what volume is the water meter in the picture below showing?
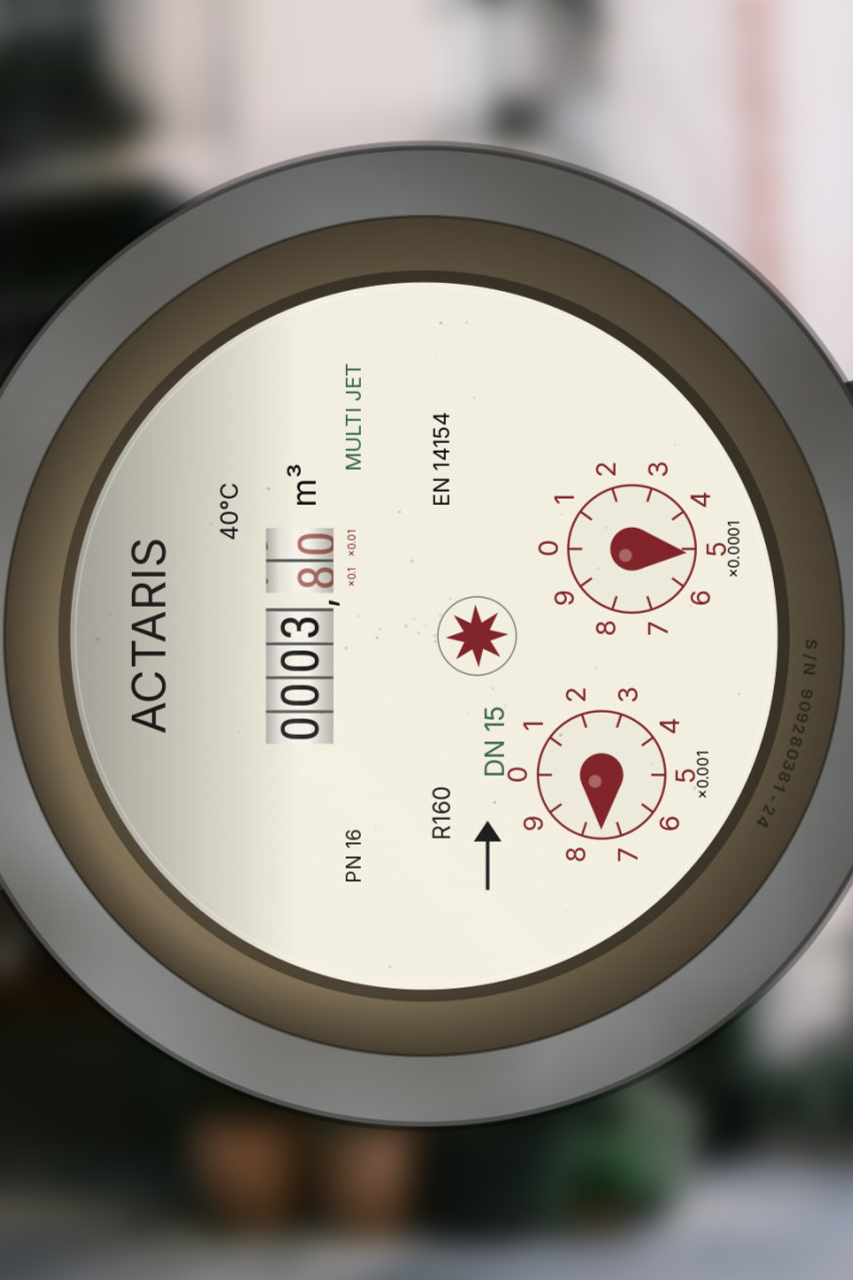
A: 3.7975m³
